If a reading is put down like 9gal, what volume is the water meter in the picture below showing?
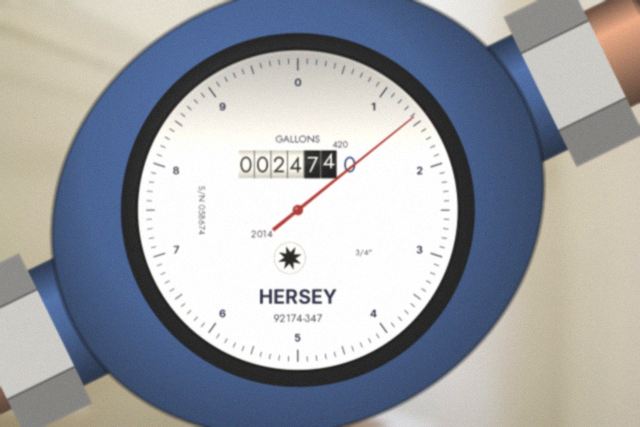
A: 24741.4gal
